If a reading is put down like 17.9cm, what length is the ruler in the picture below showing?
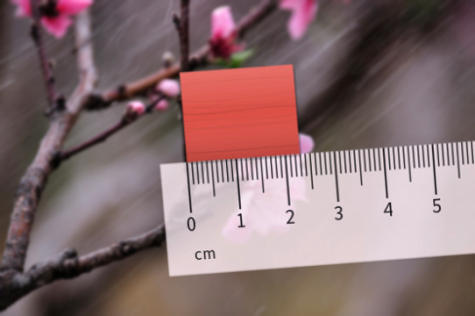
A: 2.3cm
